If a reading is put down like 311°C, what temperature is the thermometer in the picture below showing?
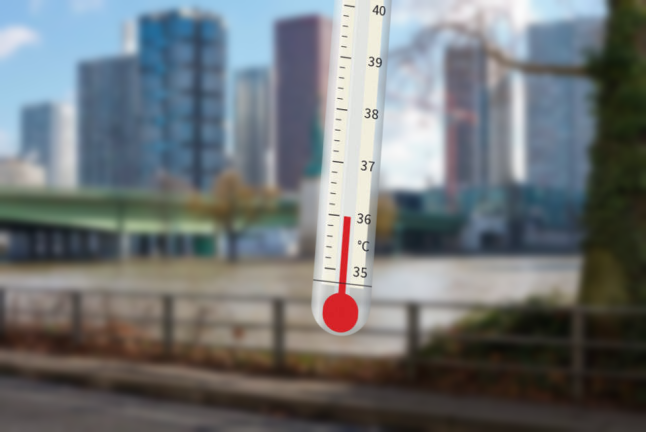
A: 36°C
